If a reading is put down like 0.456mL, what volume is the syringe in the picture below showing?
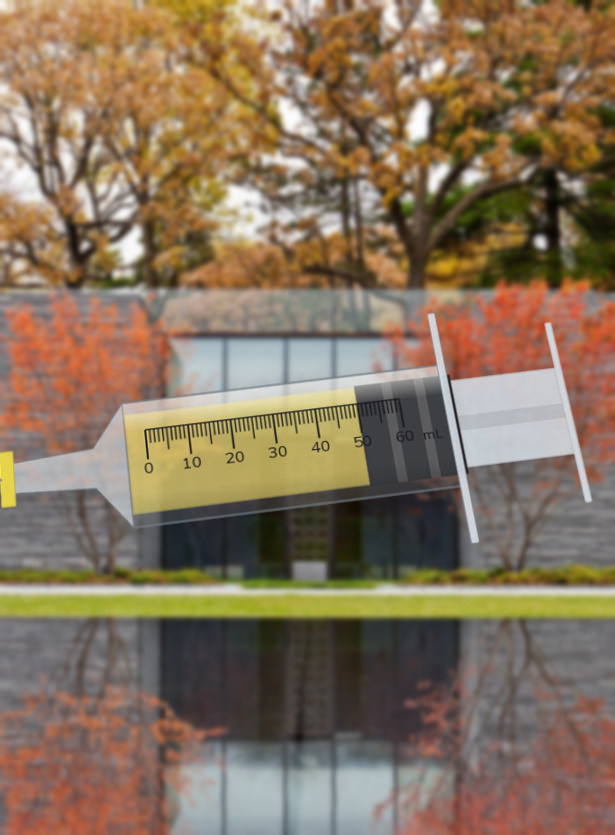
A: 50mL
